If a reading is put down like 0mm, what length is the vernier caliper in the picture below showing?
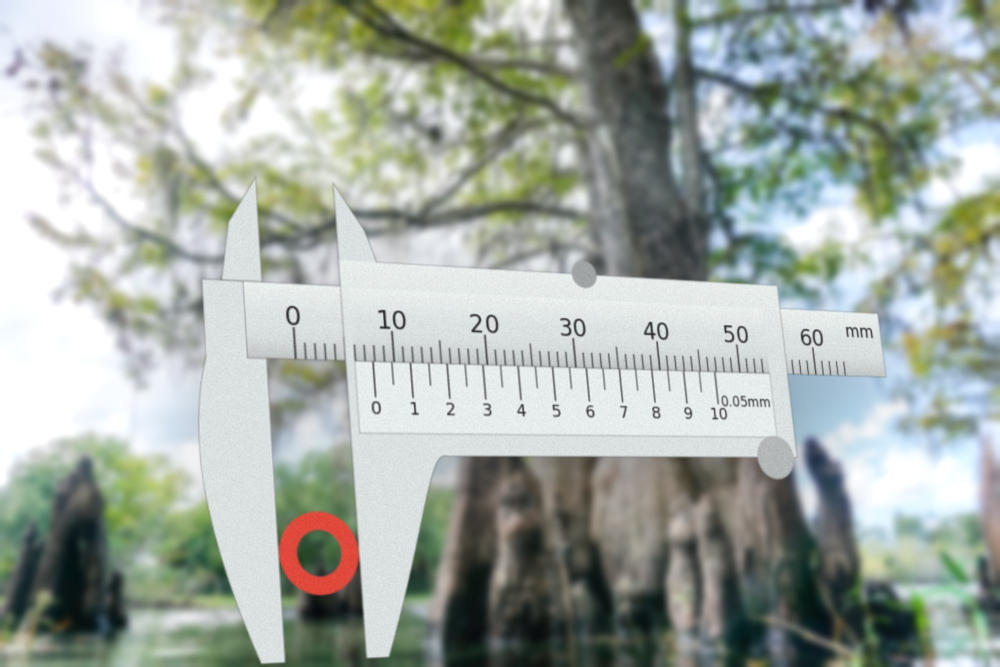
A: 7.8mm
